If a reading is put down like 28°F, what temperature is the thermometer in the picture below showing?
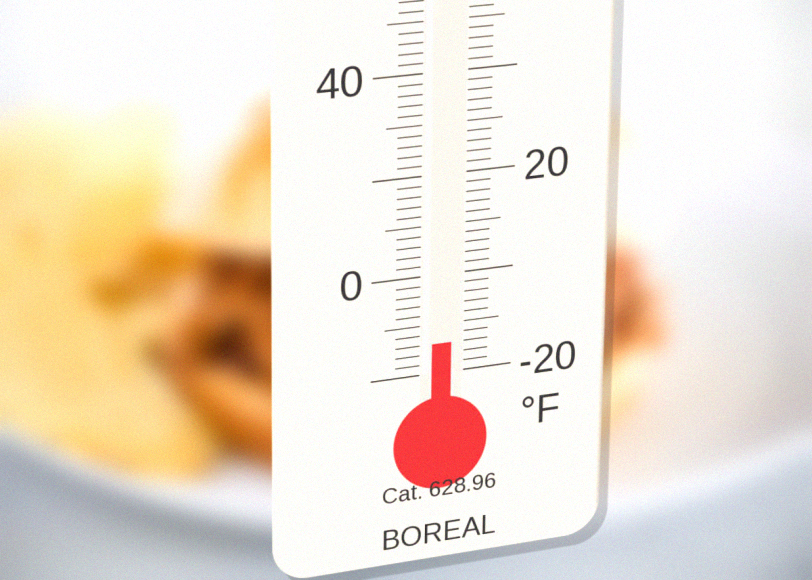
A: -14°F
